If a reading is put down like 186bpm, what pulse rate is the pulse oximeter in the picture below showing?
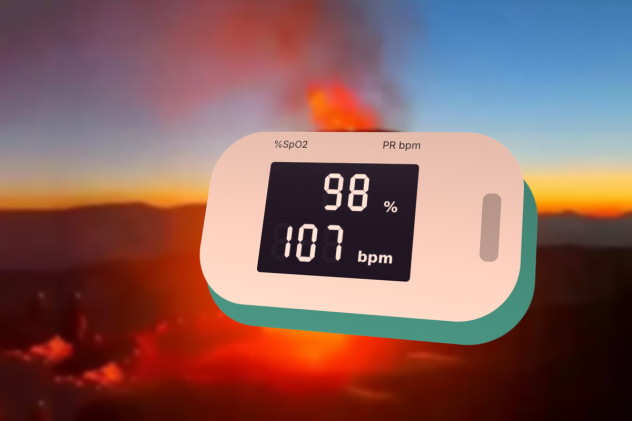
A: 107bpm
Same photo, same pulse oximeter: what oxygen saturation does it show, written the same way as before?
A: 98%
